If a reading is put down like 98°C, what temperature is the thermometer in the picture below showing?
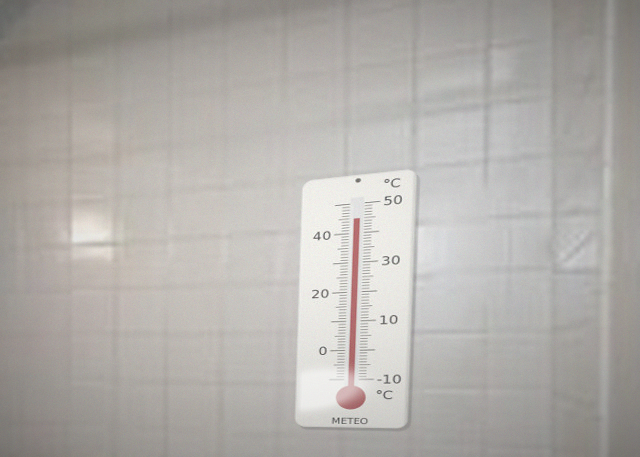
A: 45°C
